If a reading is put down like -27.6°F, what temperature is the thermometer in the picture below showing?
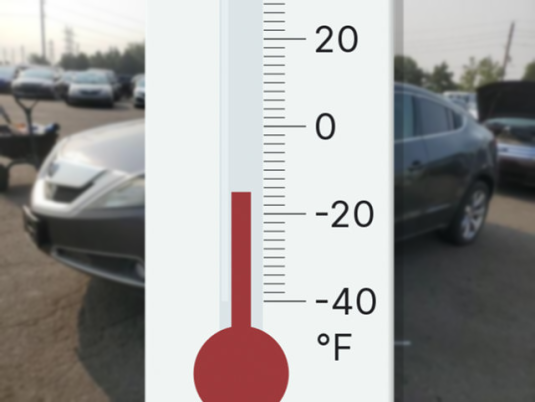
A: -15°F
